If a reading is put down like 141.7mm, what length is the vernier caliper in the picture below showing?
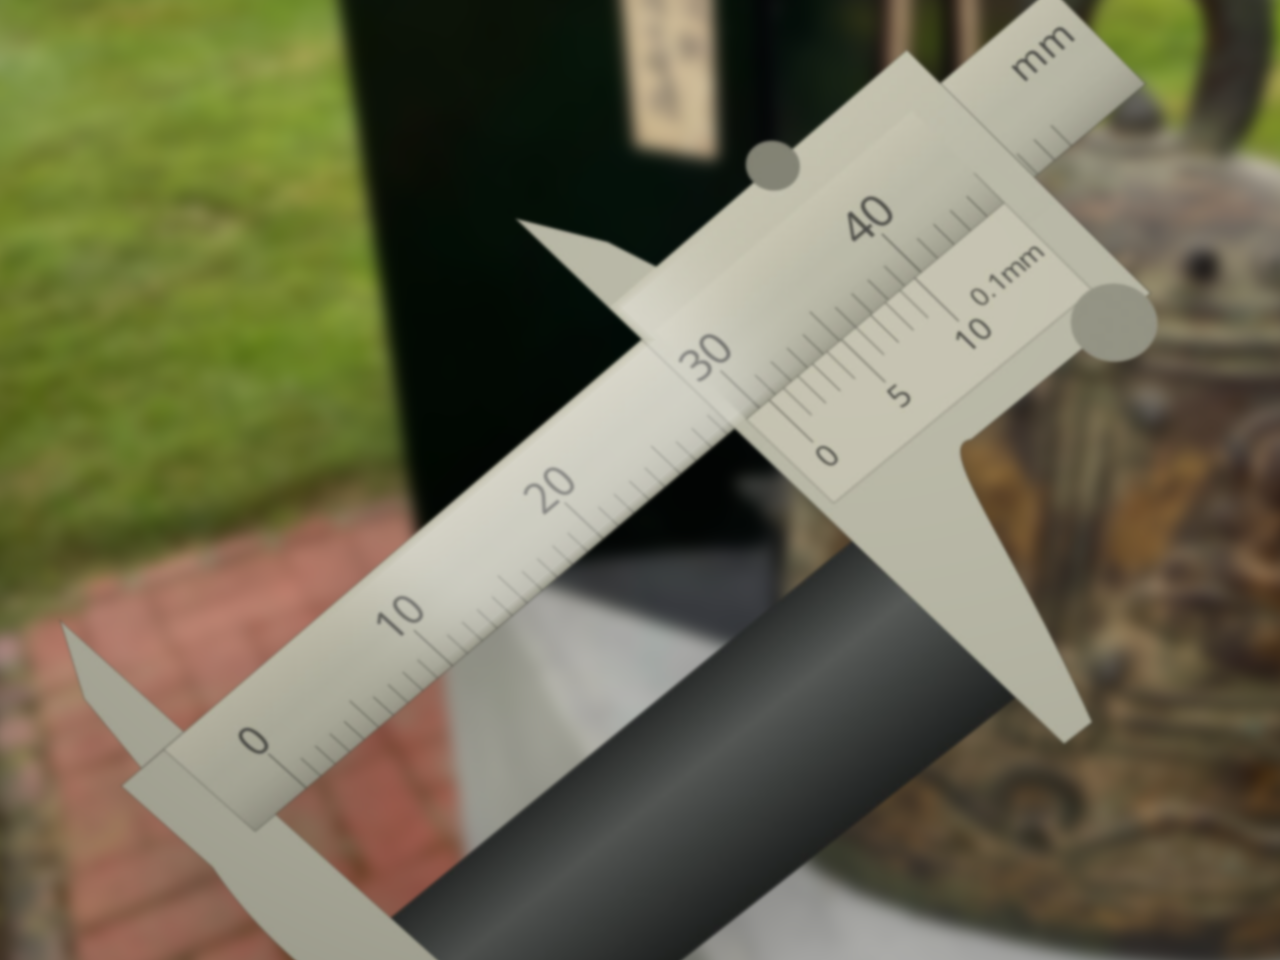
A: 30.6mm
